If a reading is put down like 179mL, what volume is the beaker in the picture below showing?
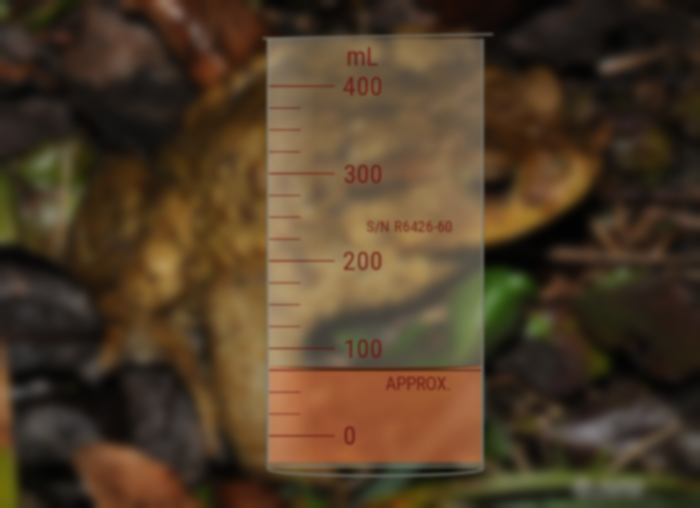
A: 75mL
